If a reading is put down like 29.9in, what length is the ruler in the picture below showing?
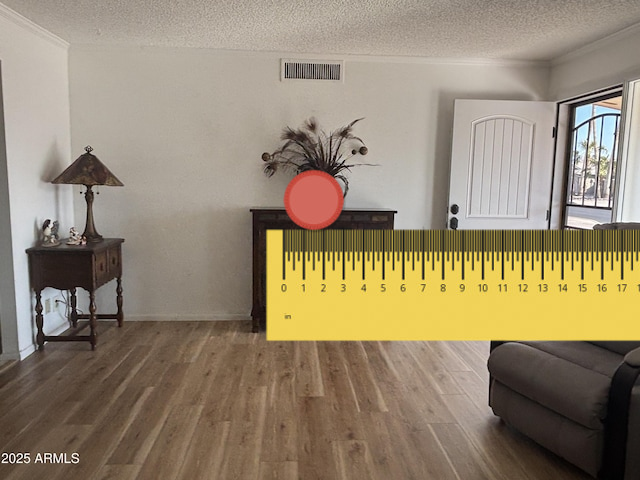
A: 3in
